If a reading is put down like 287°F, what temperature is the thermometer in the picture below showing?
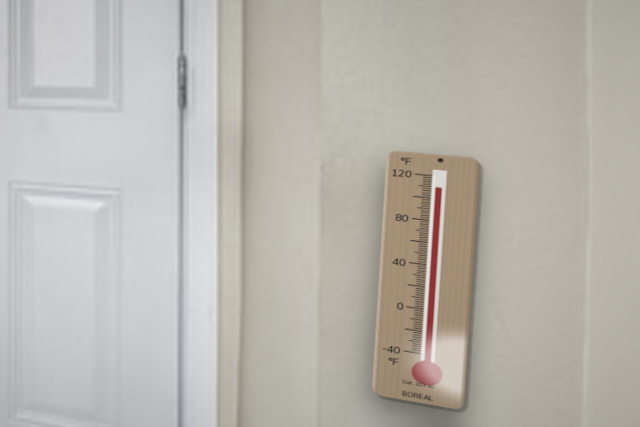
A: 110°F
